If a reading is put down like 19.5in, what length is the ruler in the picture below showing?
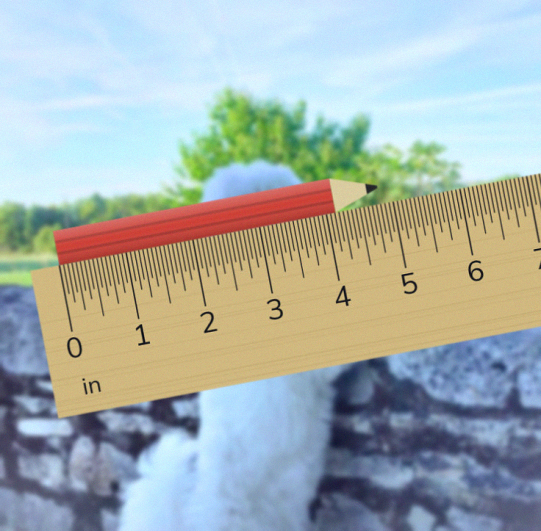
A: 4.8125in
